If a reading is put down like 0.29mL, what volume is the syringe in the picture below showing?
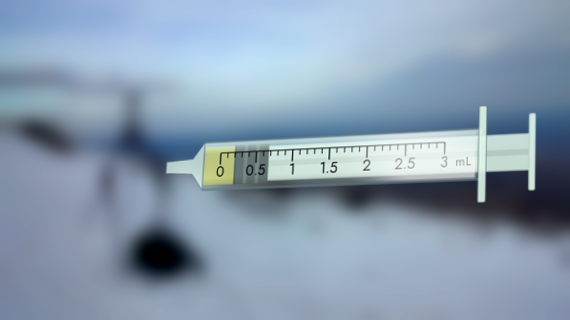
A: 0.2mL
